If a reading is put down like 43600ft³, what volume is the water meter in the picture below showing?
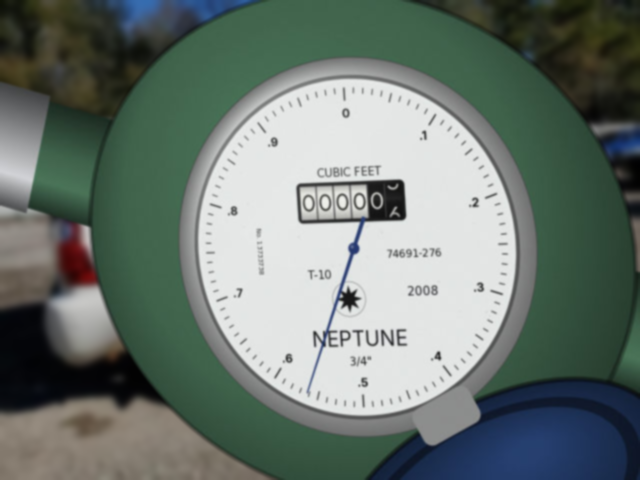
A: 5.56ft³
